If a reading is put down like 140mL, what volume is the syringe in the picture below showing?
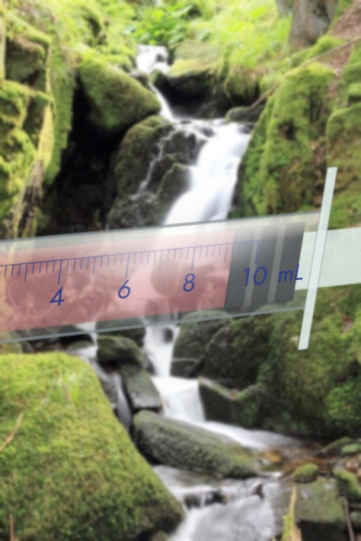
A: 9.2mL
